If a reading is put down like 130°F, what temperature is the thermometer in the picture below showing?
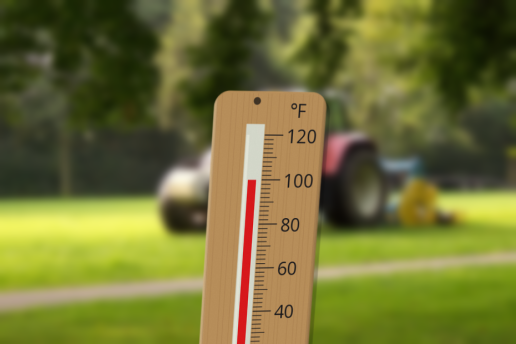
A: 100°F
